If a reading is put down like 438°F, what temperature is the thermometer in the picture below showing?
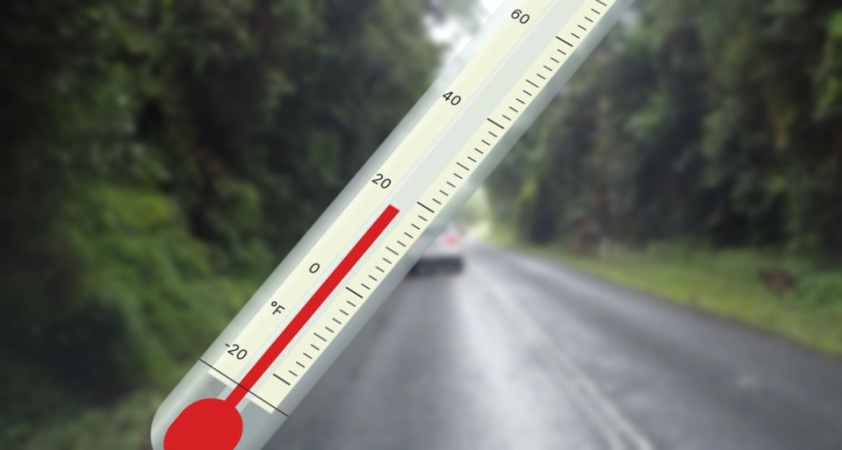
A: 17°F
